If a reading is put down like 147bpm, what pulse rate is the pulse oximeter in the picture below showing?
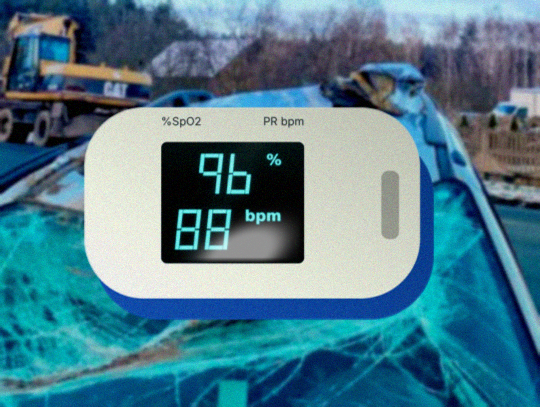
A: 88bpm
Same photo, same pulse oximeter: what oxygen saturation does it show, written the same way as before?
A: 96%
